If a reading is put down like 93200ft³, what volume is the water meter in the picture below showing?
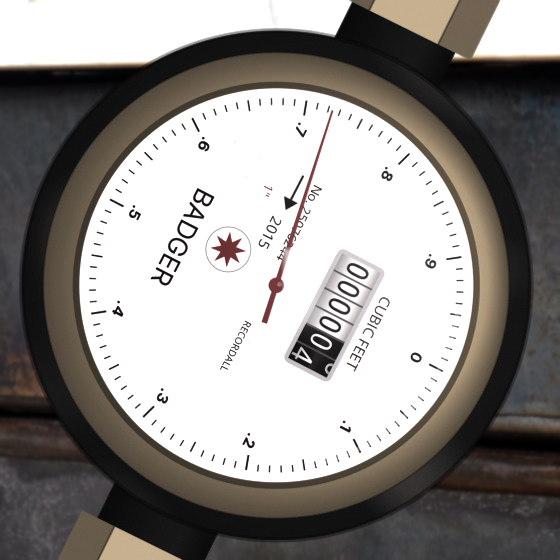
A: 3.72ft³
